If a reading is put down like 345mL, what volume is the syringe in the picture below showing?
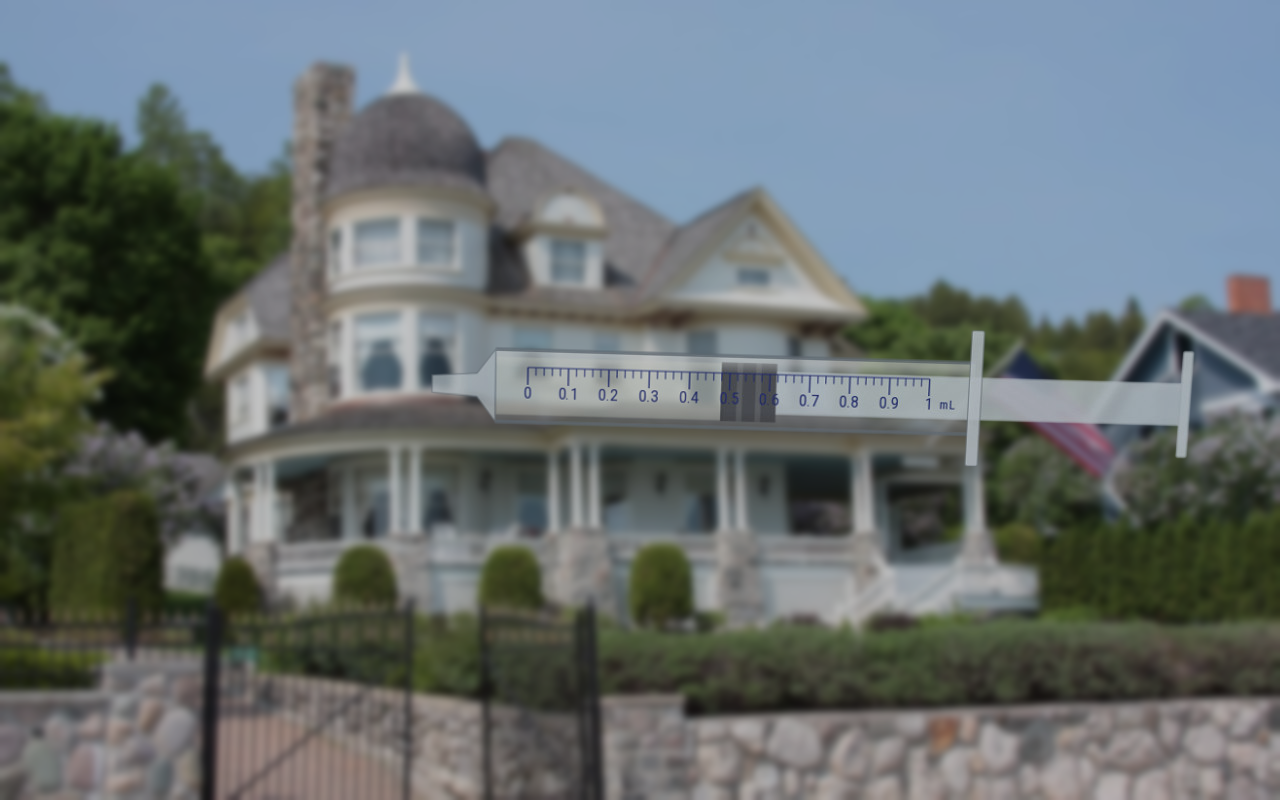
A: 0.48mL
